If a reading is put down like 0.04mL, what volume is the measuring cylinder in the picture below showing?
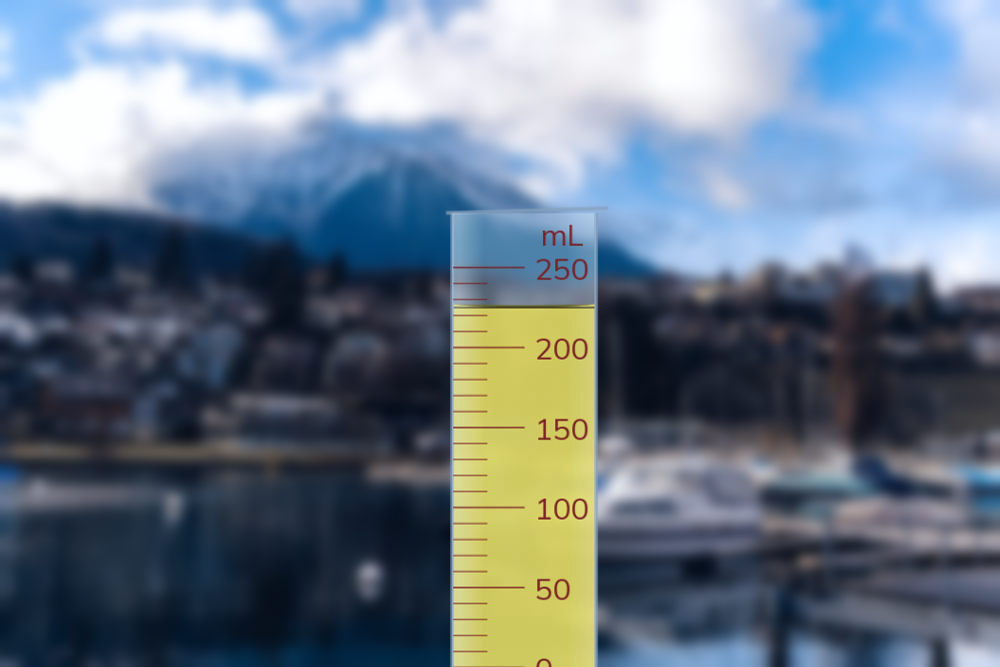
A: 225mL
